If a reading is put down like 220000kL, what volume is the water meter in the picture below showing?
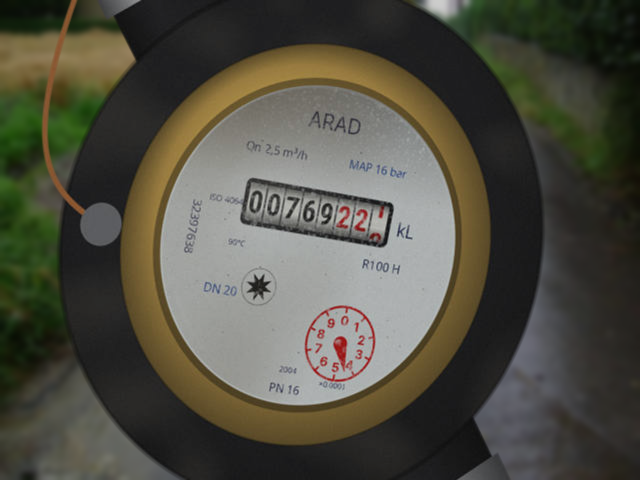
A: 769.2214kL
